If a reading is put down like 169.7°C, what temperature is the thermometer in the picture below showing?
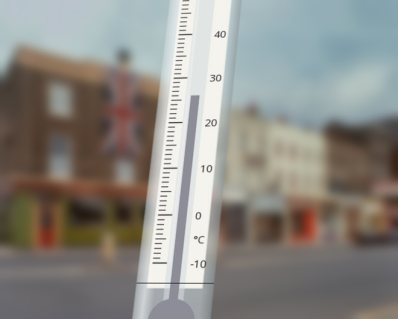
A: 26°C
